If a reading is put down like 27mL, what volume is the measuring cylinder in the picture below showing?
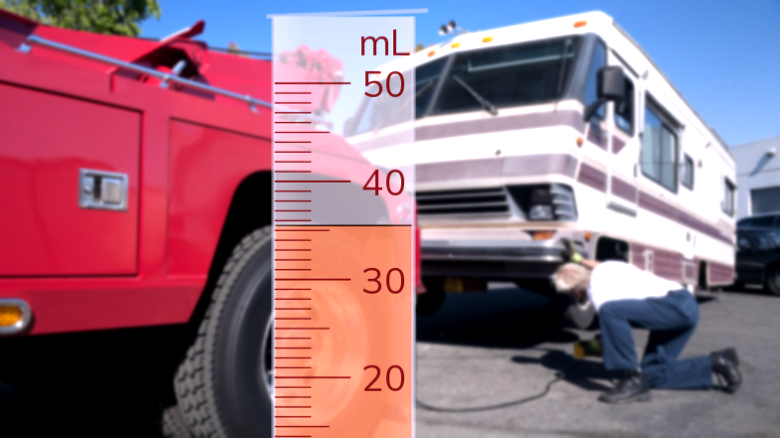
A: 35.5mL
